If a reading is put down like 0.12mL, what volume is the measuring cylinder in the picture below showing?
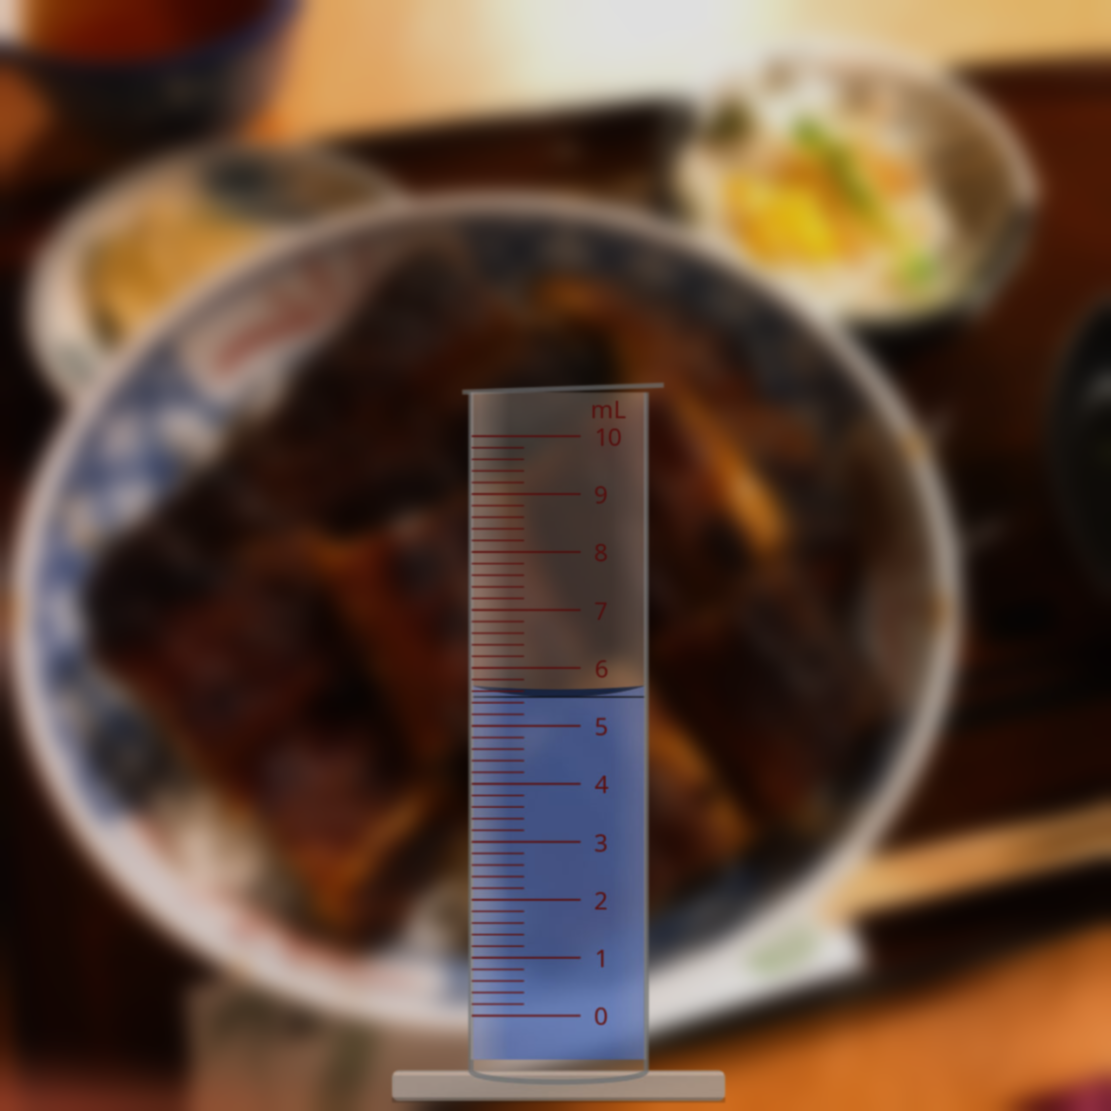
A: 5.5mL
